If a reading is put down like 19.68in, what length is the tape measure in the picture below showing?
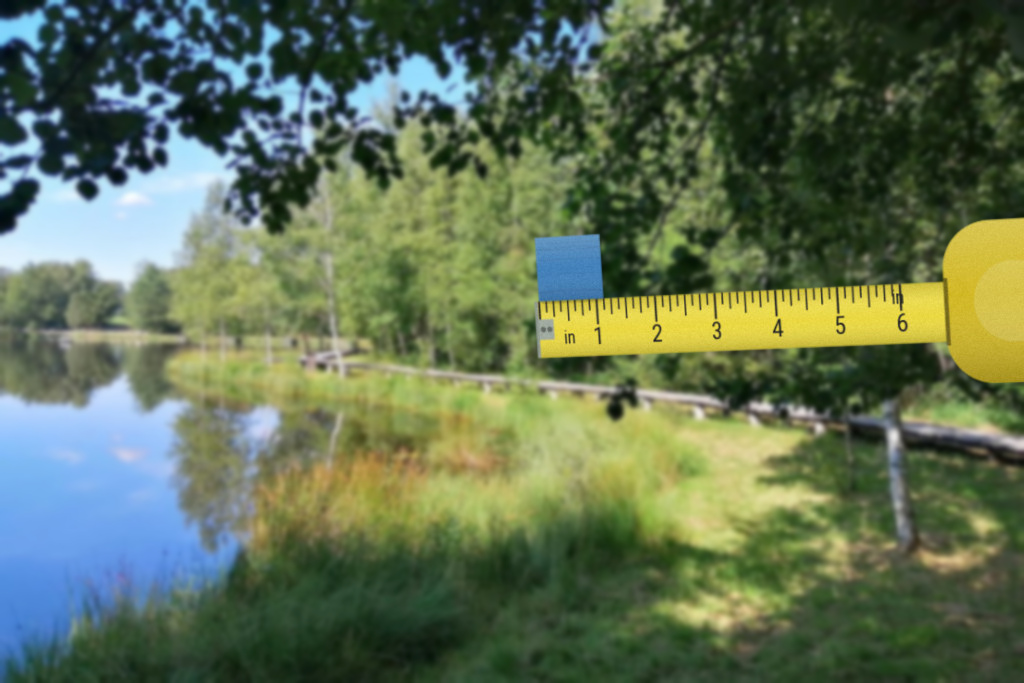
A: 1.125in
